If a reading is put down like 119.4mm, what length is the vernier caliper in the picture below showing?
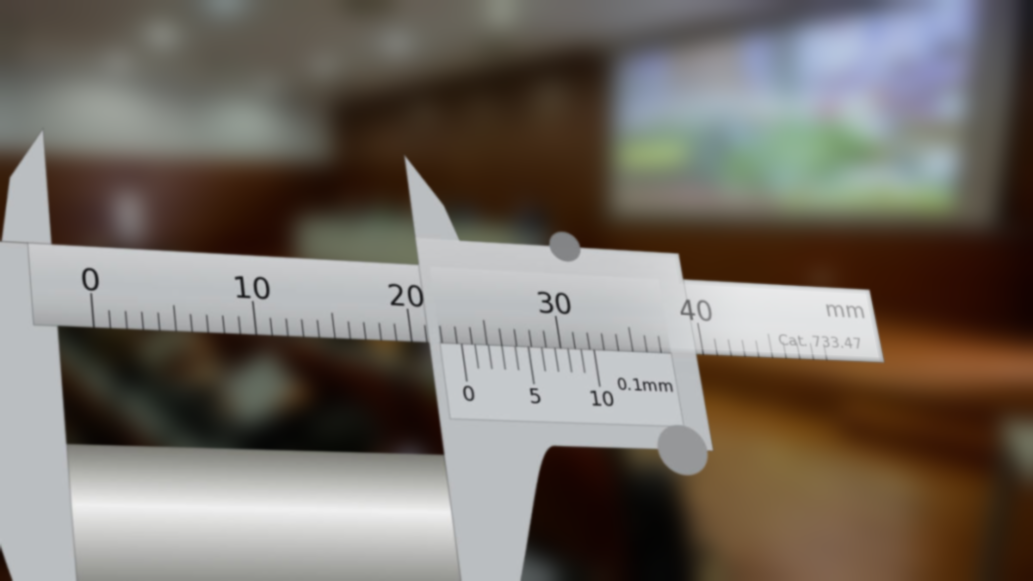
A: 23.3mm
